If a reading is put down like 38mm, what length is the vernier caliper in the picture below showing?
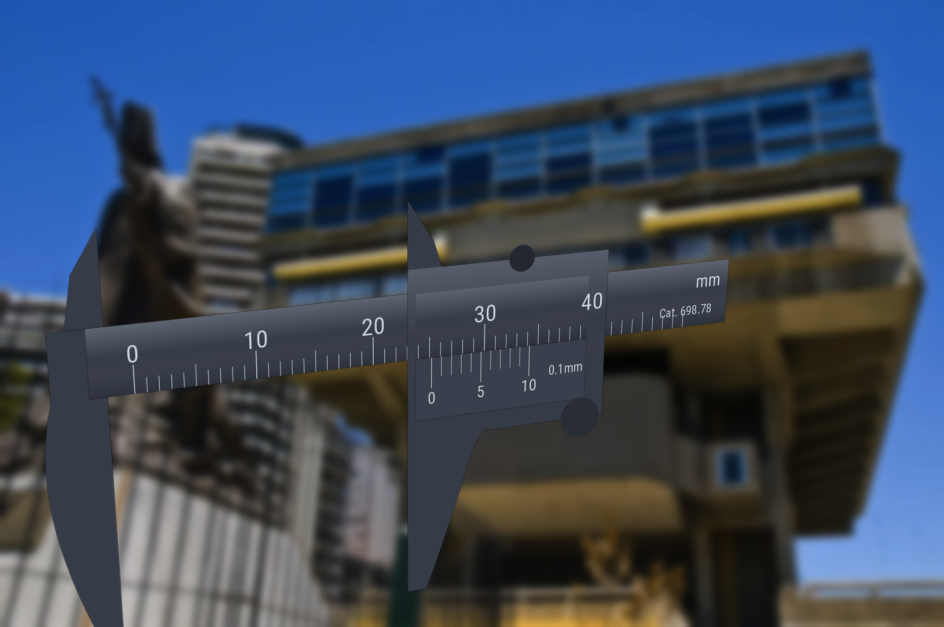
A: 25.2mm
